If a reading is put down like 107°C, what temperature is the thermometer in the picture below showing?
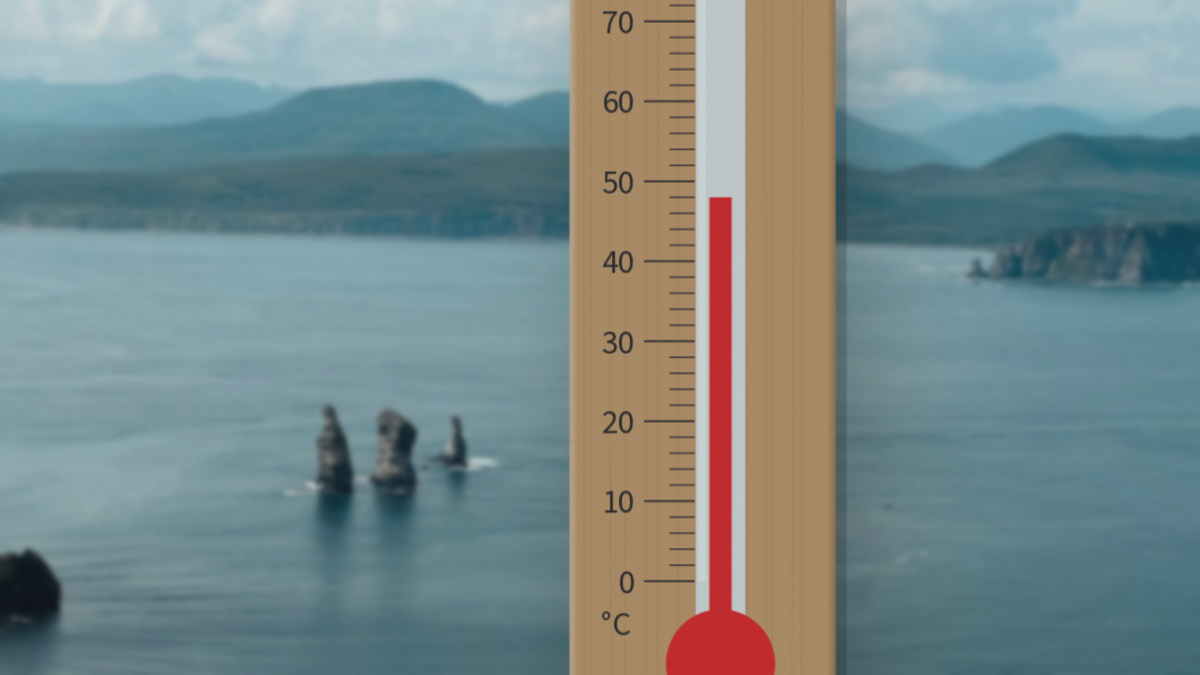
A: 48°C
